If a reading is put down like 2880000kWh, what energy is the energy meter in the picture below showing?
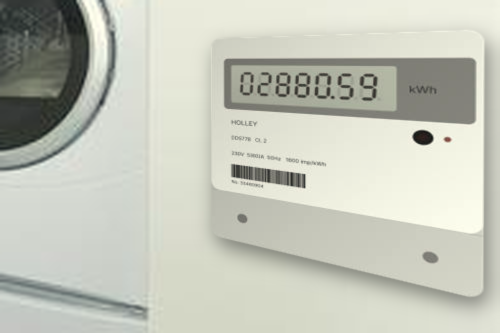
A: 2880.59kWh
